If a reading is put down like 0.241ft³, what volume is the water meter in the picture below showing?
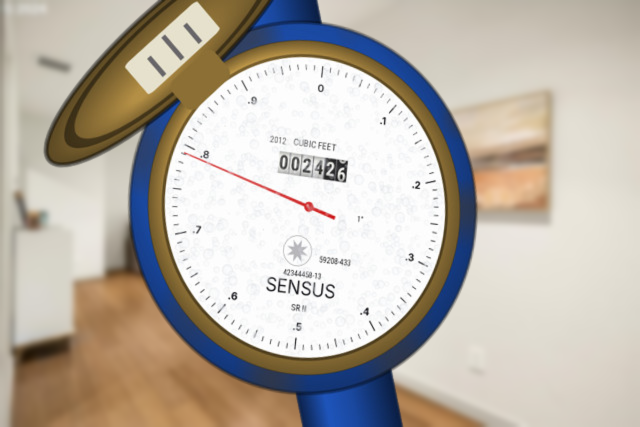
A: 2425.79ft³
